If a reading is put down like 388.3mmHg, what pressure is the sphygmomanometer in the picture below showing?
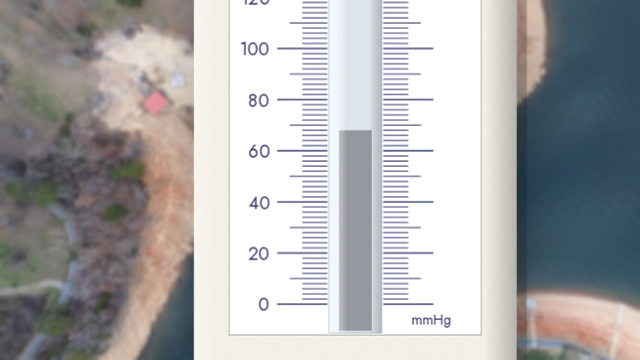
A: 68mmHg
